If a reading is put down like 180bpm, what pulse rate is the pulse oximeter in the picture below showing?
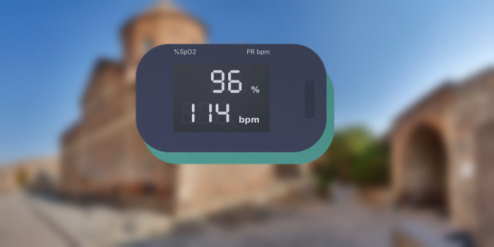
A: 114bpm
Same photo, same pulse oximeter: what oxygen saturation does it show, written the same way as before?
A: 96%
